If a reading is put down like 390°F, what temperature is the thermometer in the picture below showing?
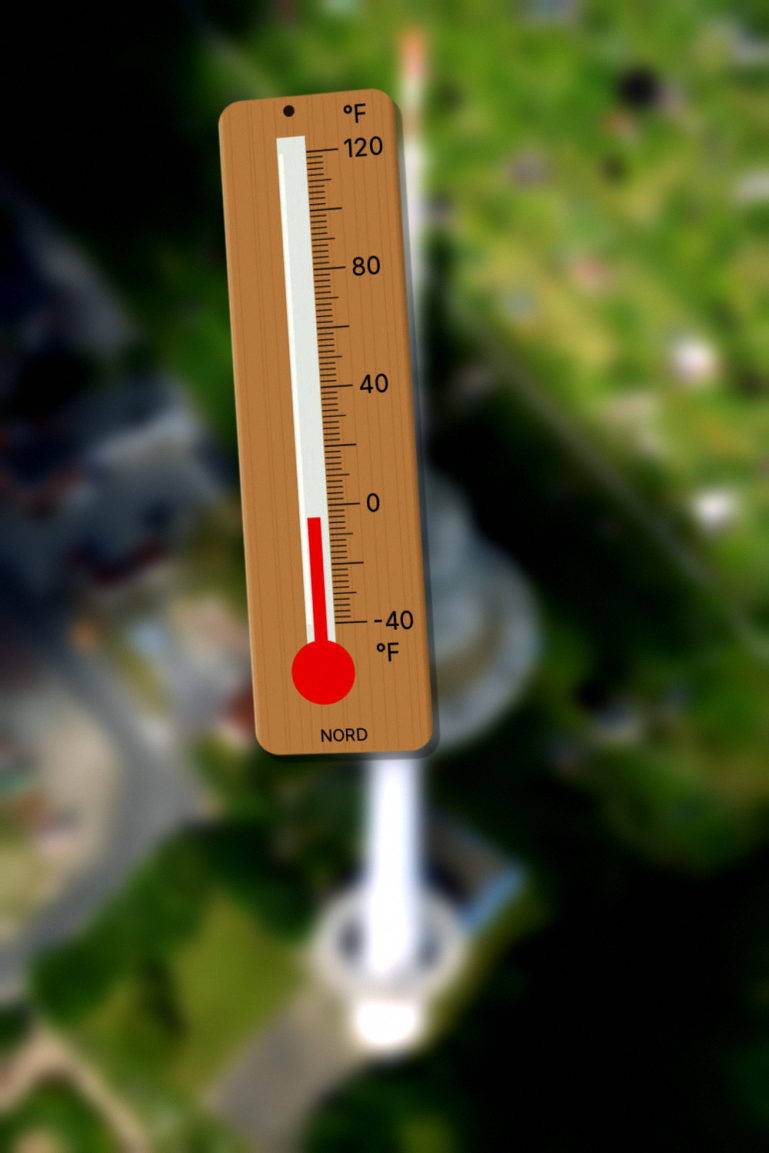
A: -4°F
